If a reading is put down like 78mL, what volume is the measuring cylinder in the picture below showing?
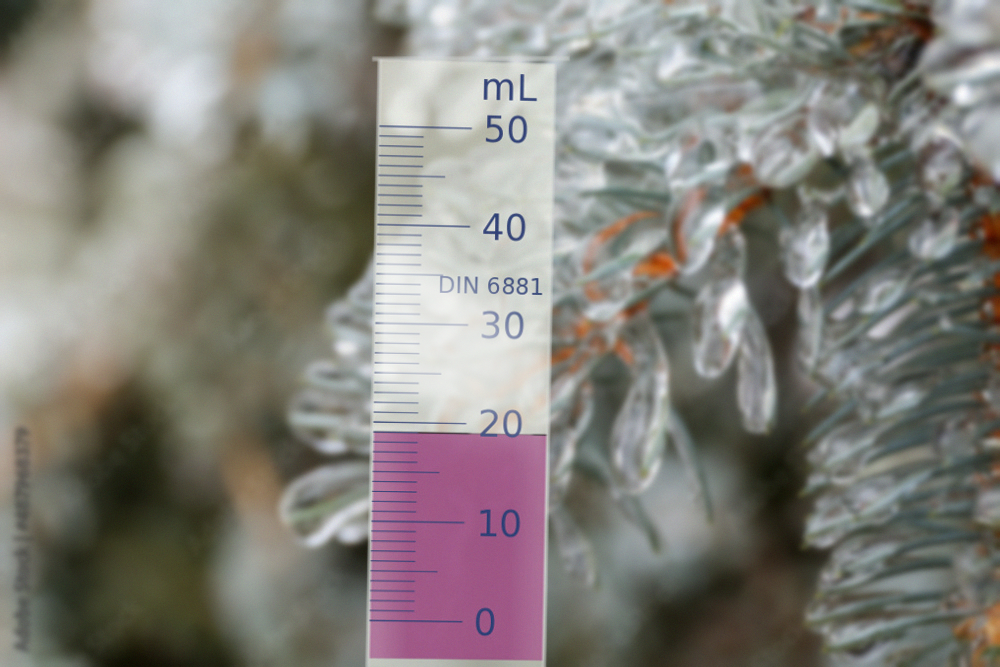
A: 19mL
